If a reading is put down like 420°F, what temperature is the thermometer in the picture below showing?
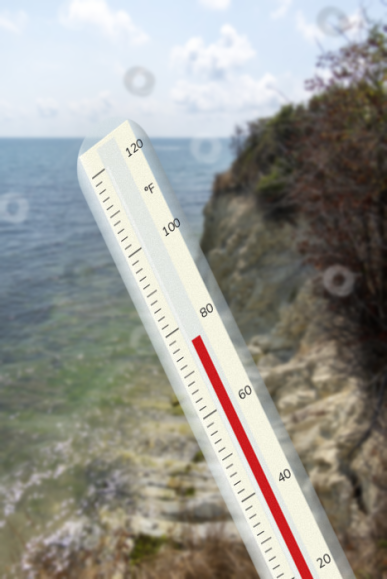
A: 76°F
